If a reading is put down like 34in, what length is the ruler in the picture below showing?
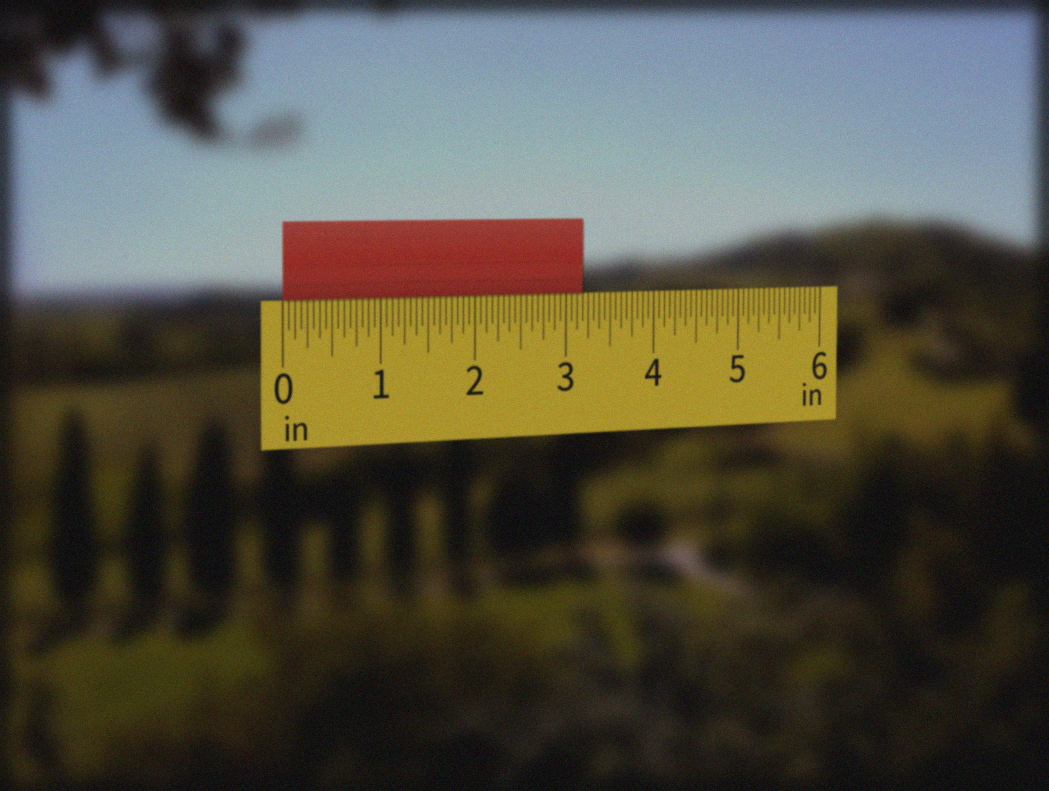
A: 3.1875in
